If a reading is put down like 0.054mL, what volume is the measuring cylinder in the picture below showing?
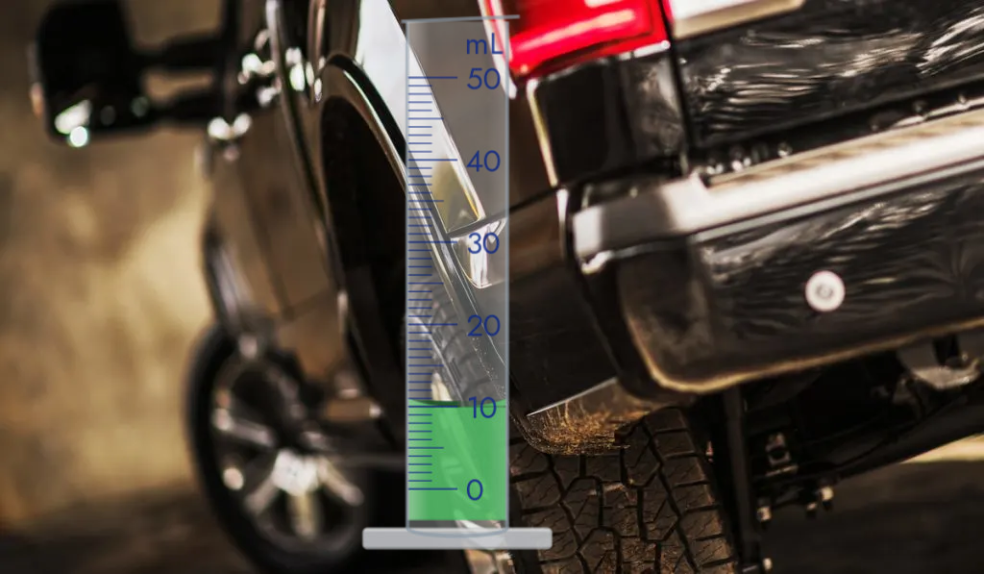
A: 10mL
